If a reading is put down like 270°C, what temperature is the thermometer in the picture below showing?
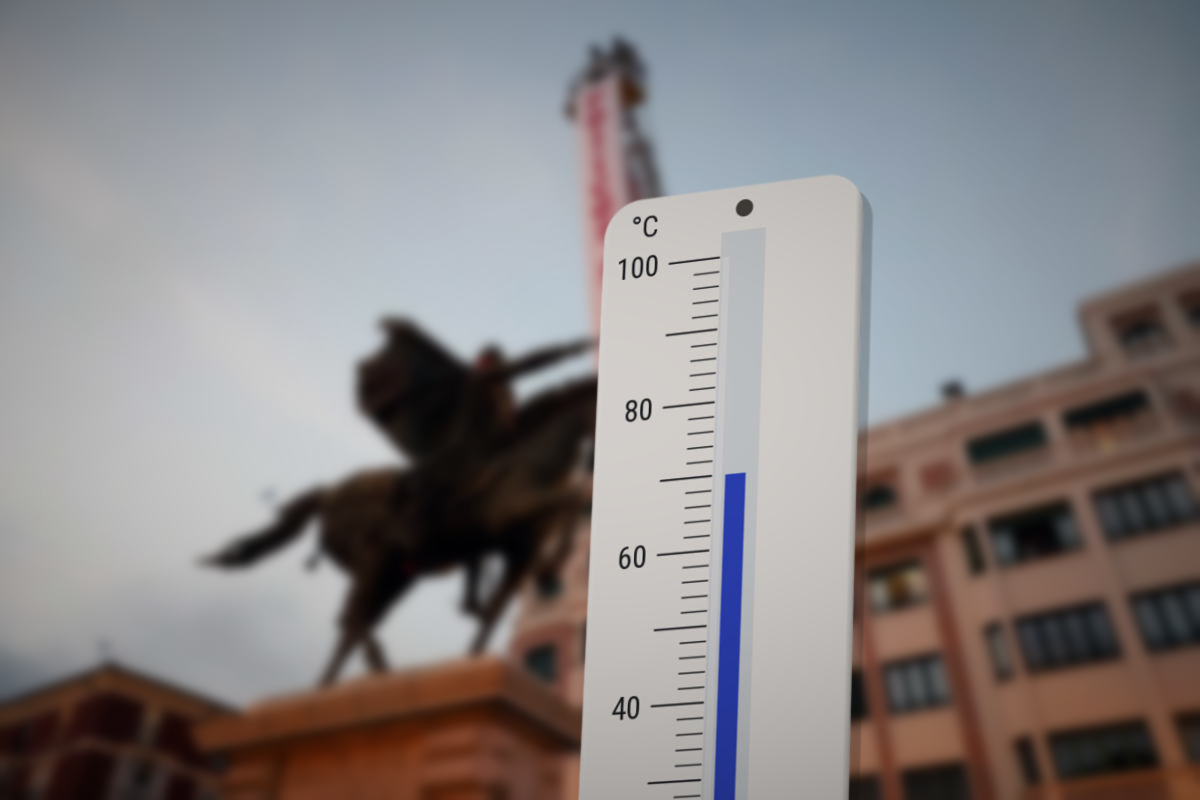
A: 70°C
